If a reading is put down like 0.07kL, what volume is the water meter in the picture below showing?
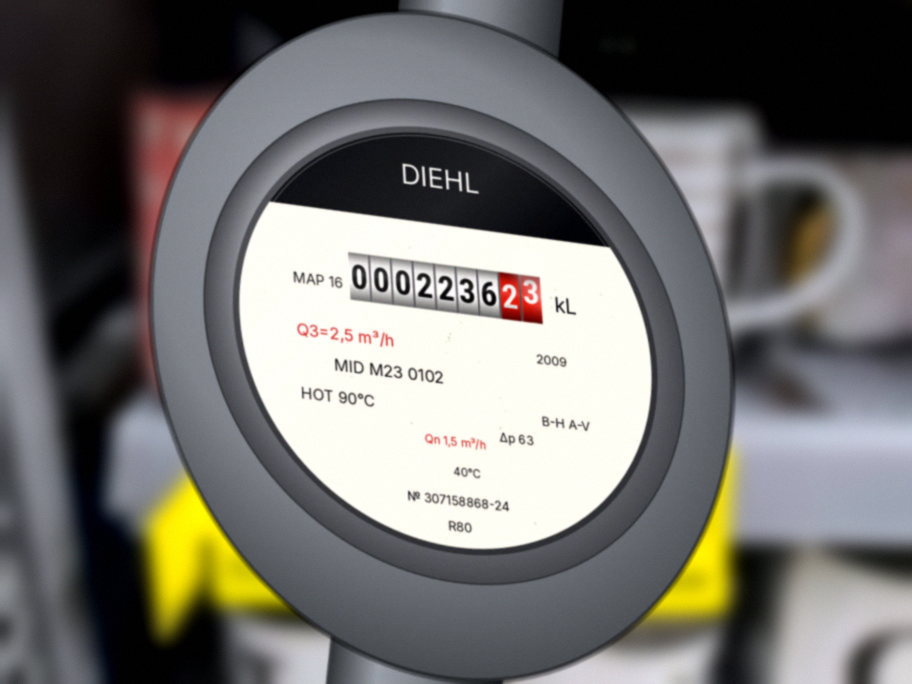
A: 2236.23kL
